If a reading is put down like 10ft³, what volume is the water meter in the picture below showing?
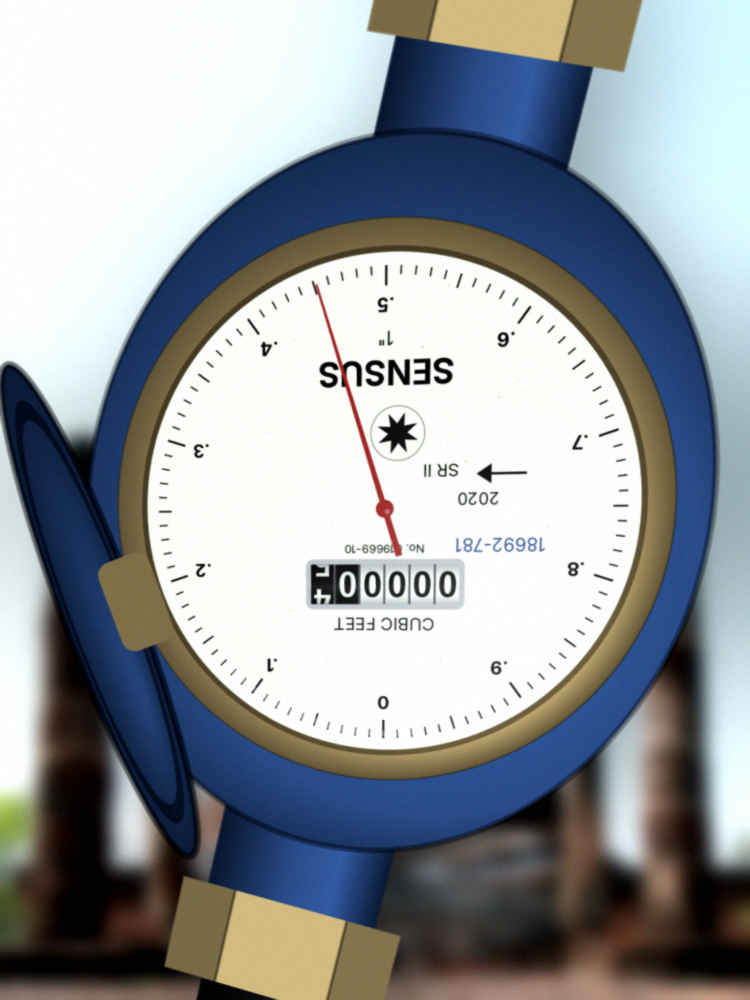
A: 4.45ft³
